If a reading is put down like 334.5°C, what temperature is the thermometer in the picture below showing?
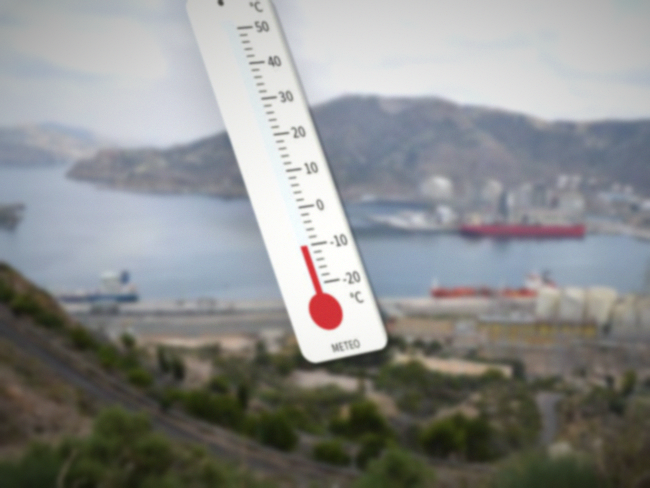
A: -10°C
